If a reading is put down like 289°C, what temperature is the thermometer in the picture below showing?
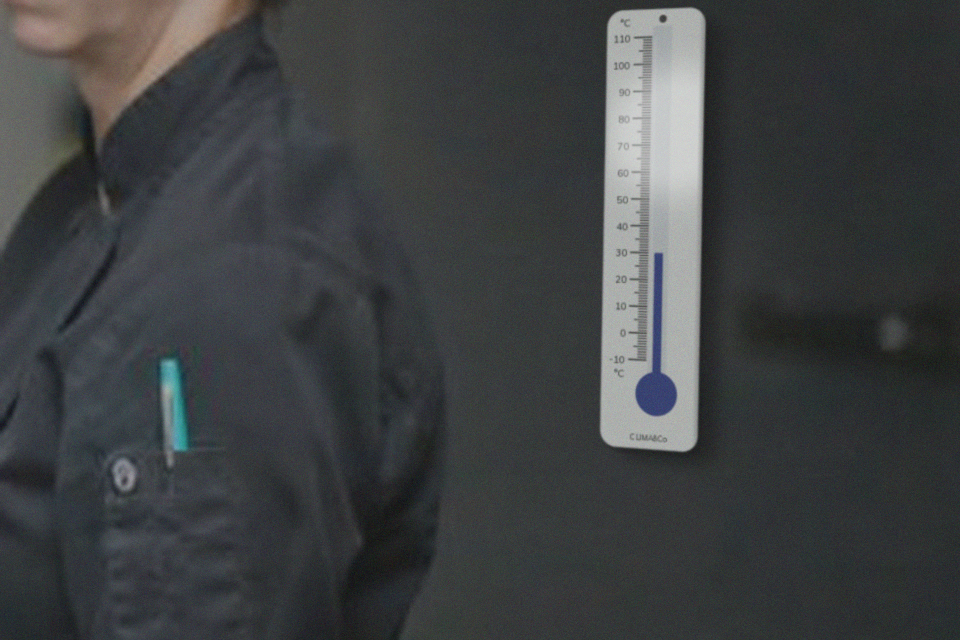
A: 30°C
